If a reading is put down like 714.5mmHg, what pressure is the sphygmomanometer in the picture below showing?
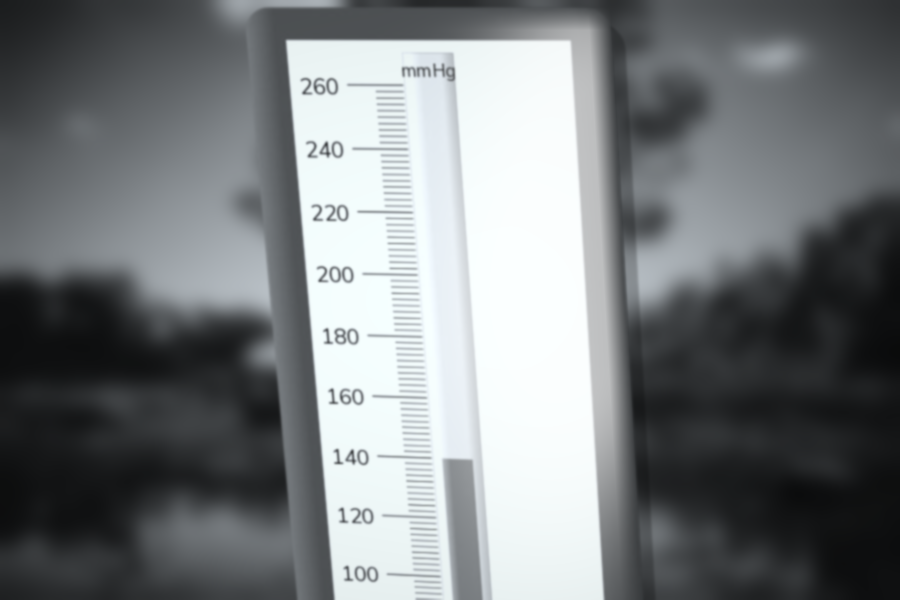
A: 140mmHg
